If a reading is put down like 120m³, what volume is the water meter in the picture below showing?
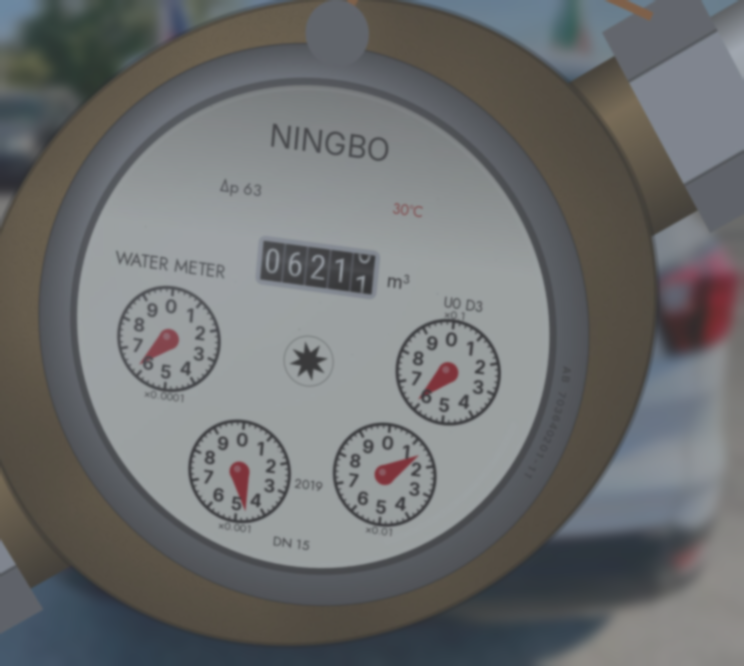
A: 6210.6146m³
